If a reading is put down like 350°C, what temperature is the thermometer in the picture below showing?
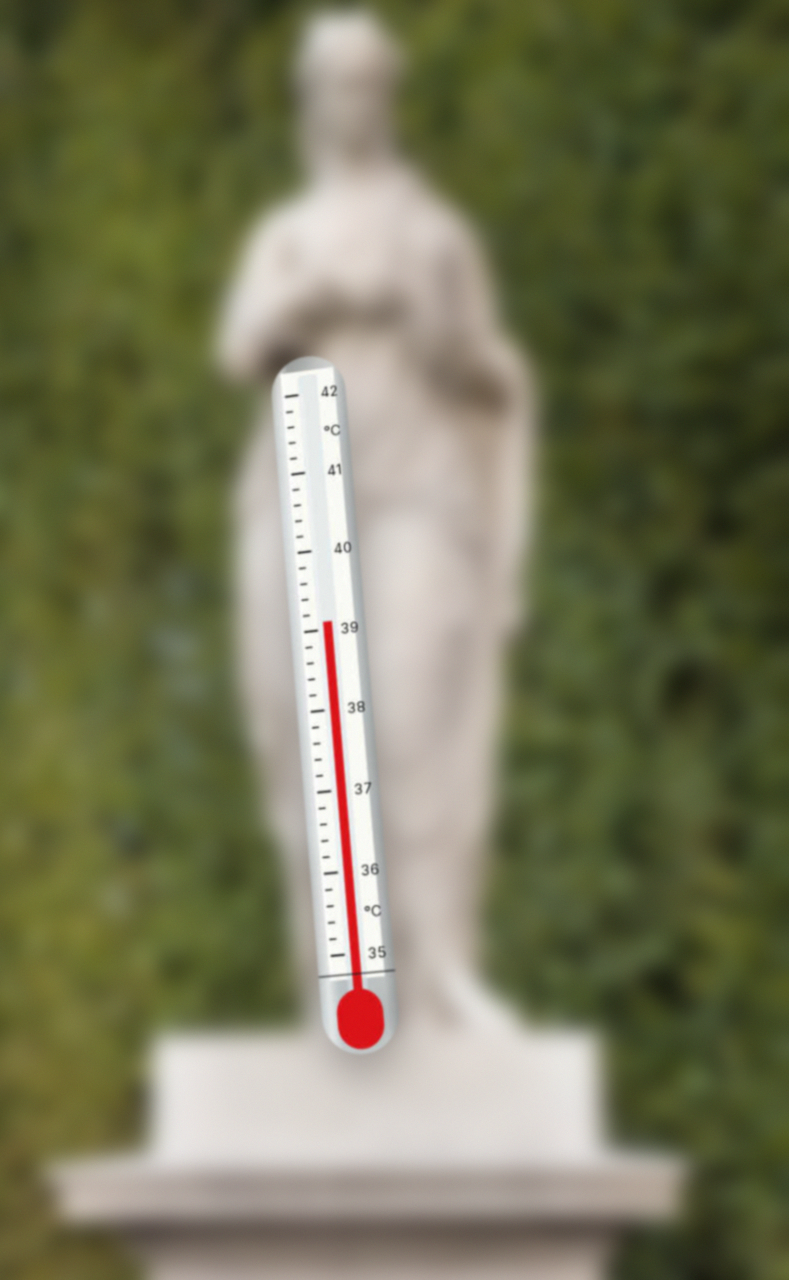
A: 39.1°C
